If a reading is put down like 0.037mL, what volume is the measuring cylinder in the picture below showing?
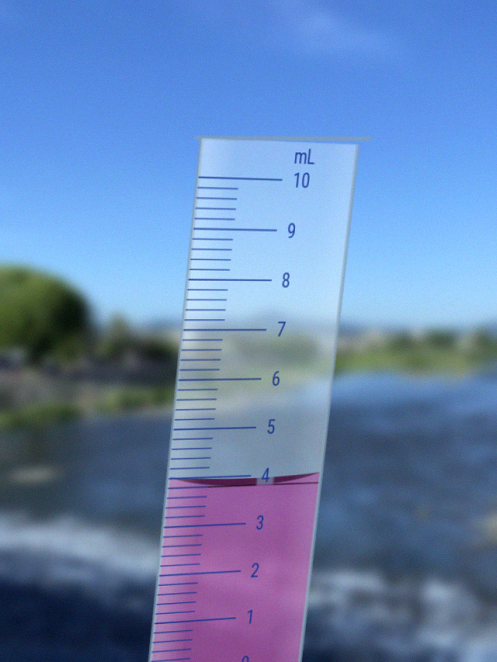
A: 3.8mL
